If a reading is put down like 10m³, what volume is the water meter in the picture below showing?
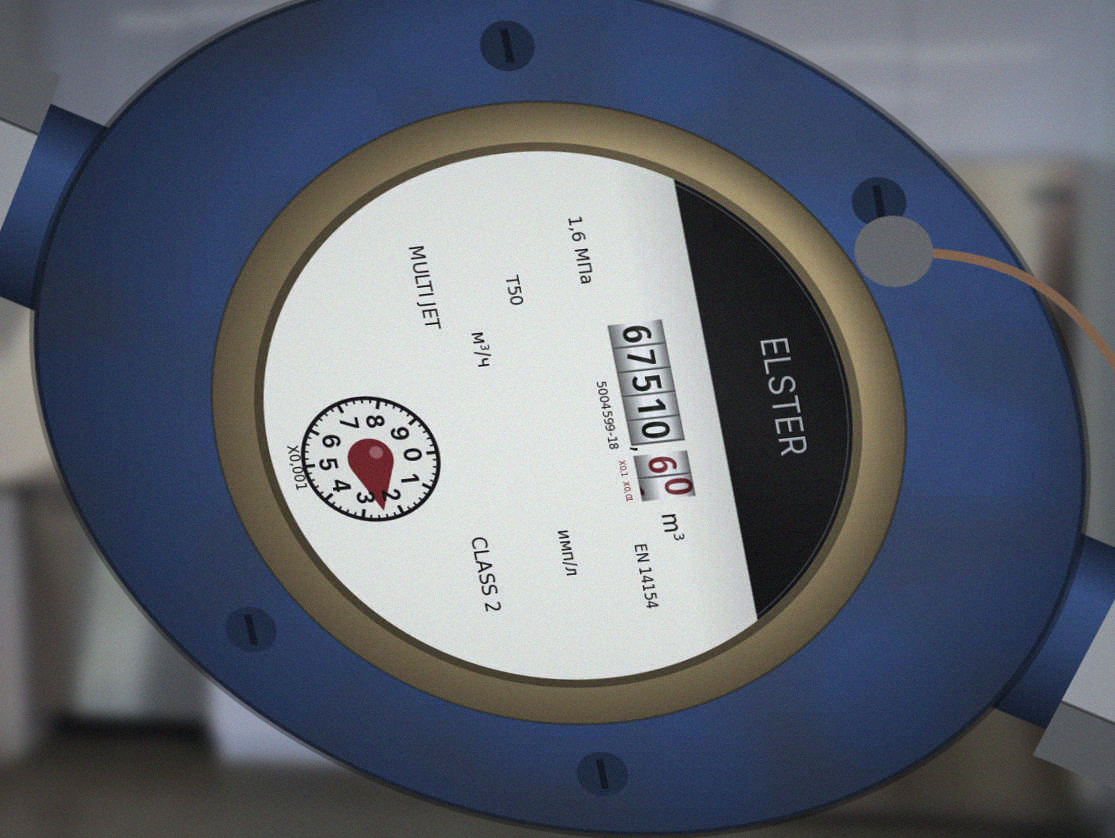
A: 67510.602m³
